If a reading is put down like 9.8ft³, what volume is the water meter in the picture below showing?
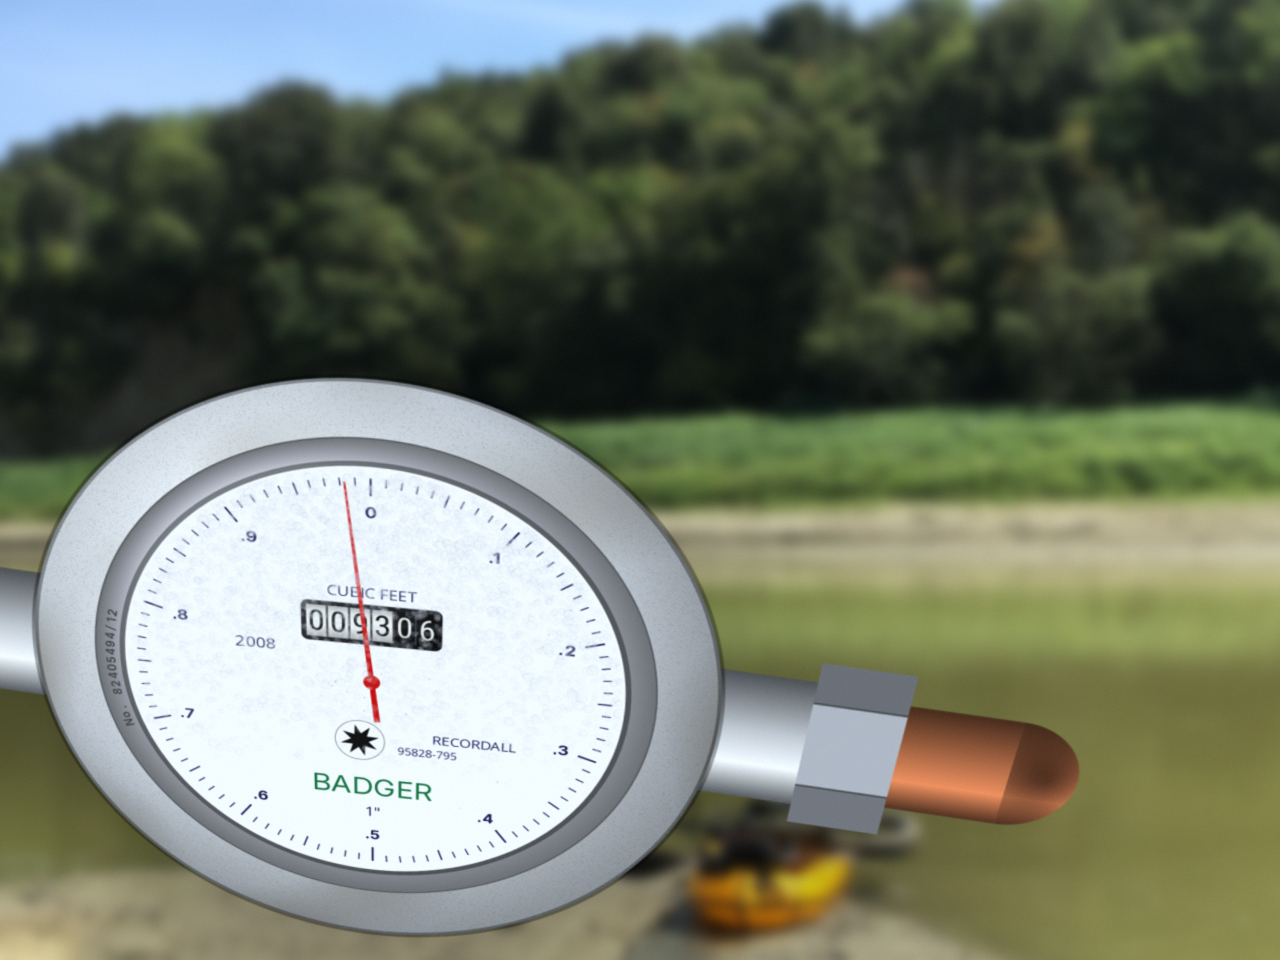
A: 9305.98ft³
